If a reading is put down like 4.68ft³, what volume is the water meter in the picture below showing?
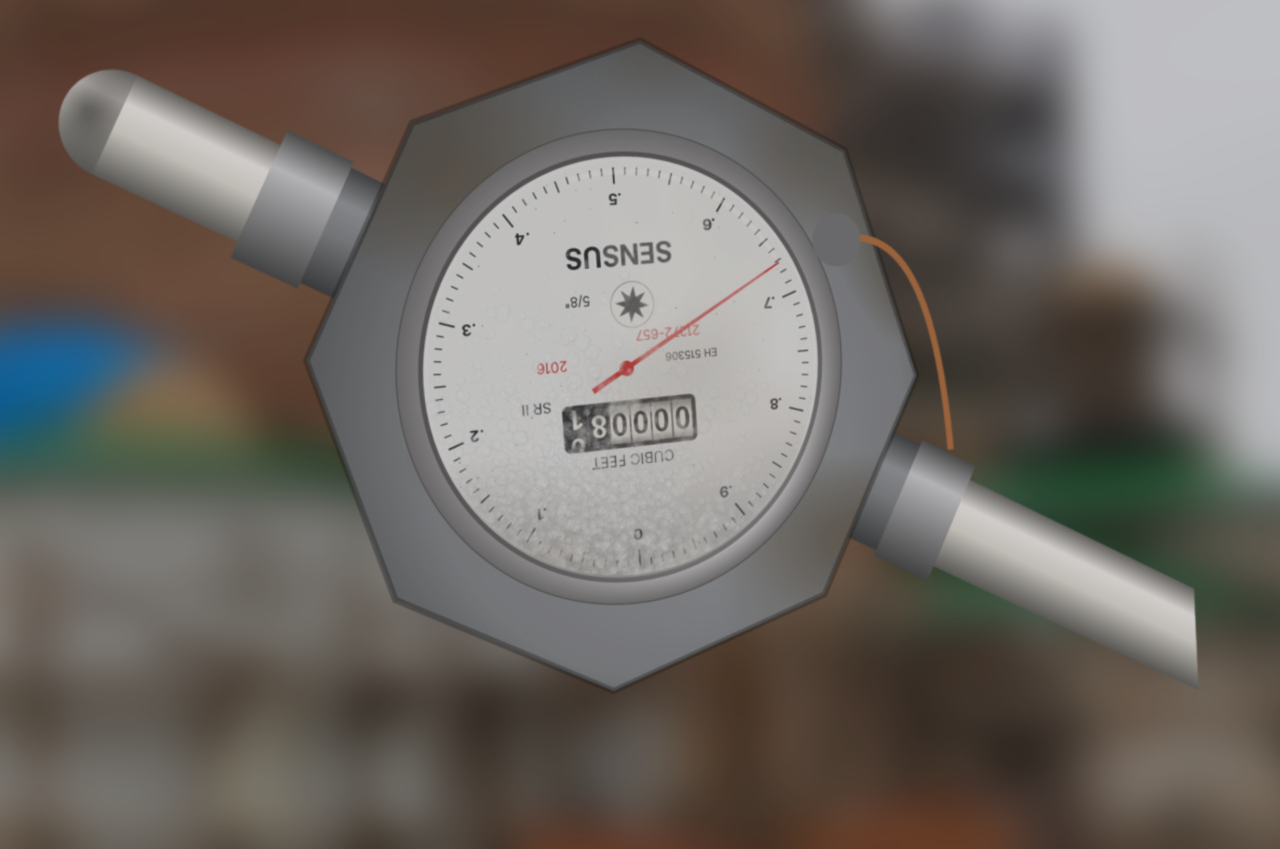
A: 80.67ft³
